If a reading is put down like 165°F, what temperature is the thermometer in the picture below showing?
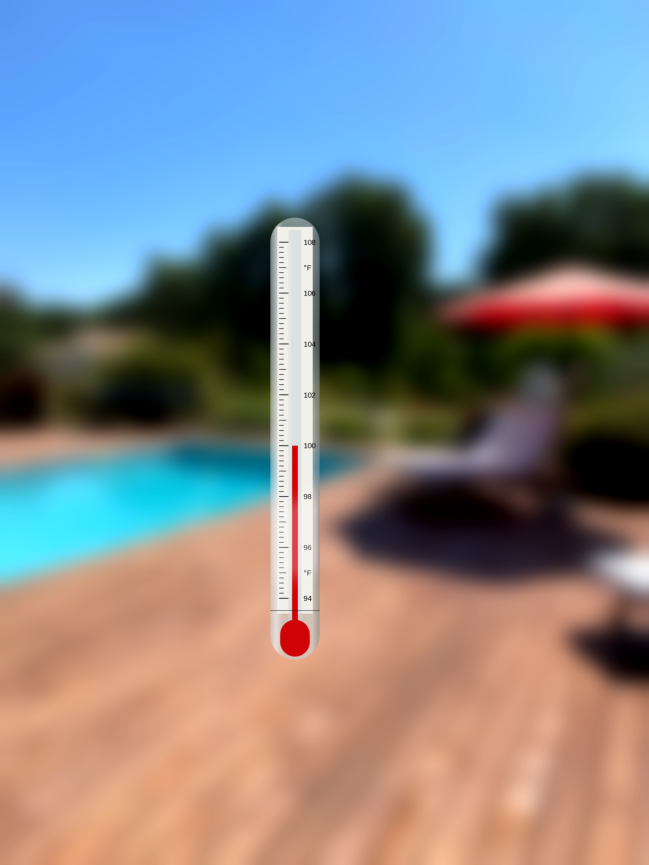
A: 100°F
